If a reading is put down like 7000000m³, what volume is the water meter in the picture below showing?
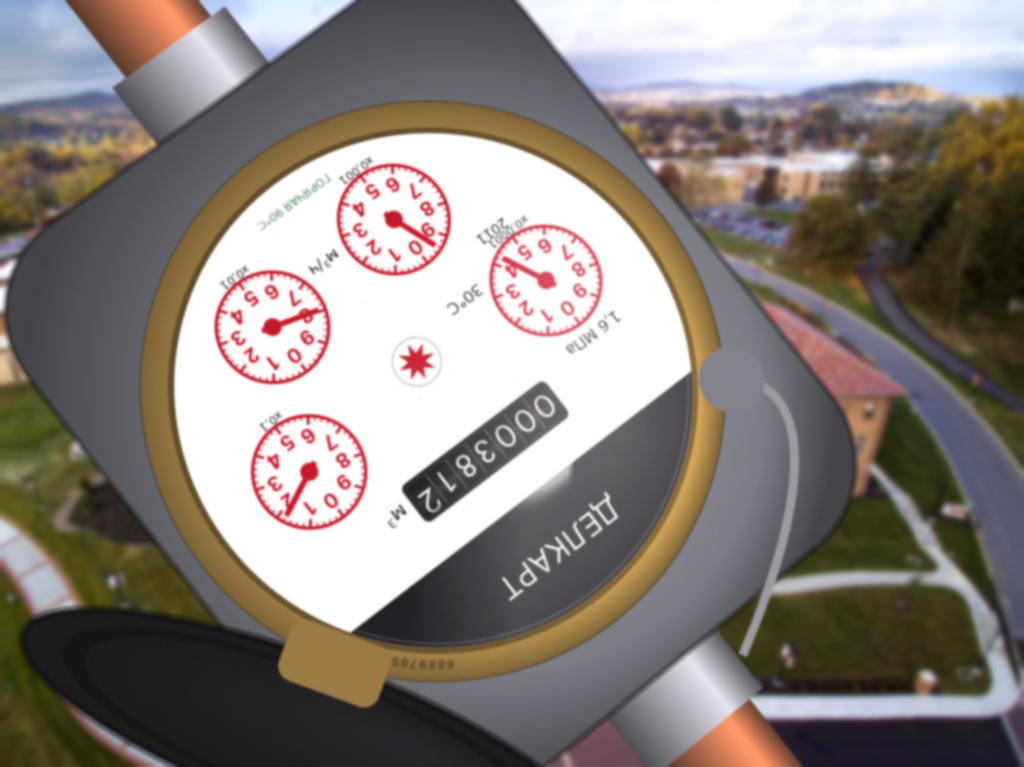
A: 3812.1794m³
